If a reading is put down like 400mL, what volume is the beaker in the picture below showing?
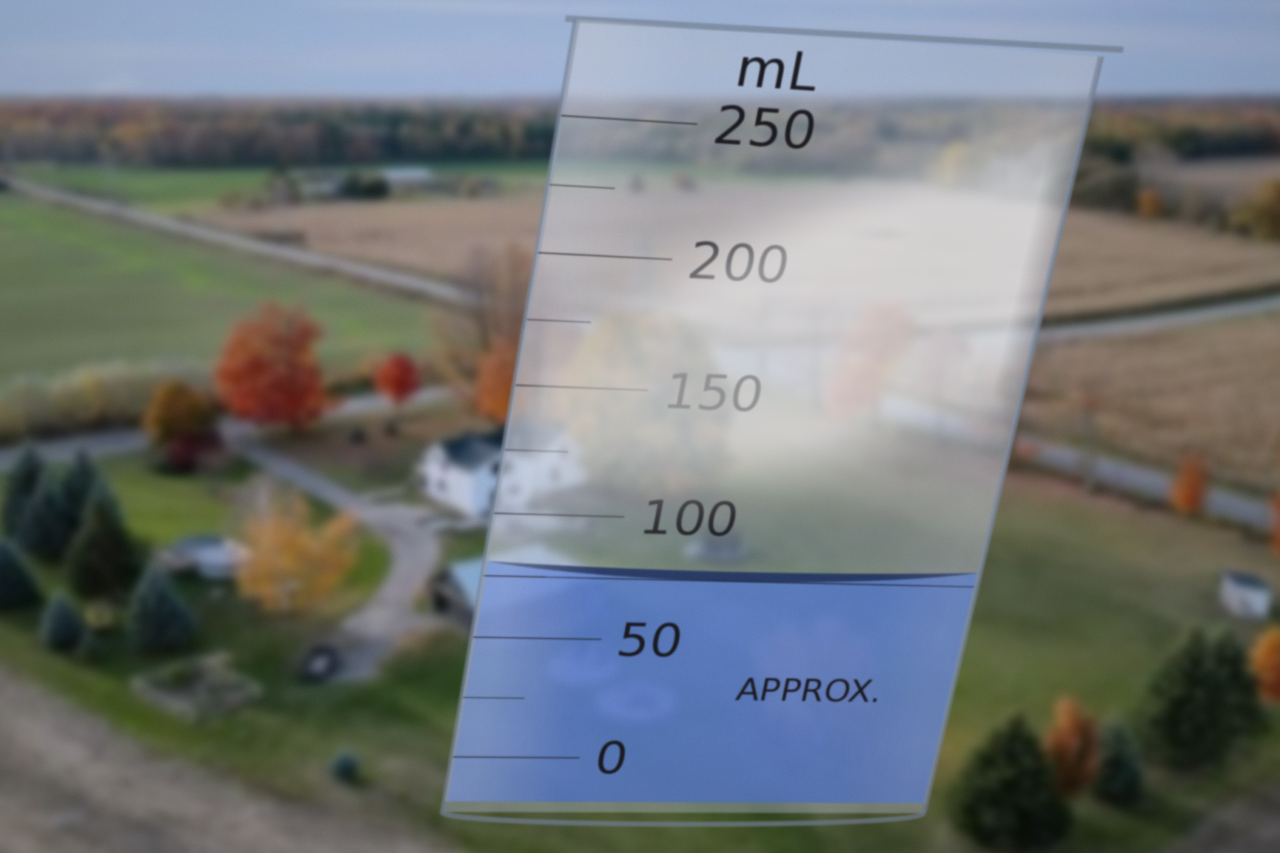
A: 75mL
